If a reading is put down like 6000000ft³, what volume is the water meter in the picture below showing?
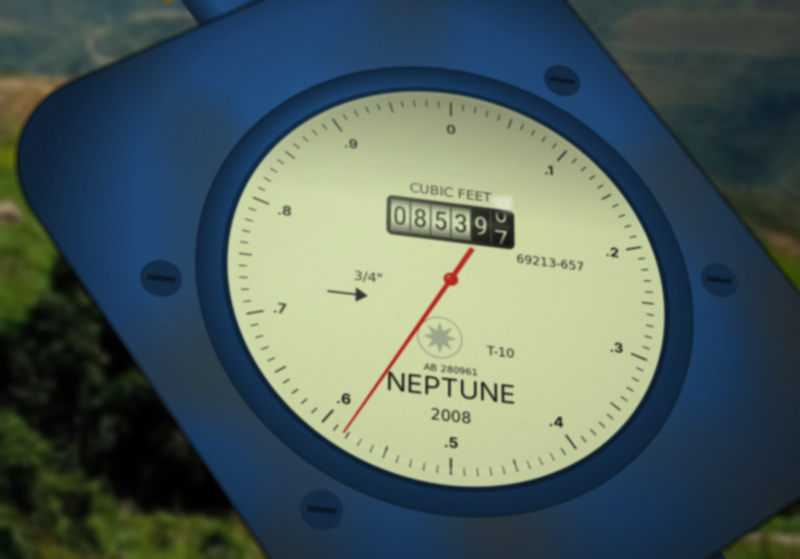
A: 85396.58ft³
